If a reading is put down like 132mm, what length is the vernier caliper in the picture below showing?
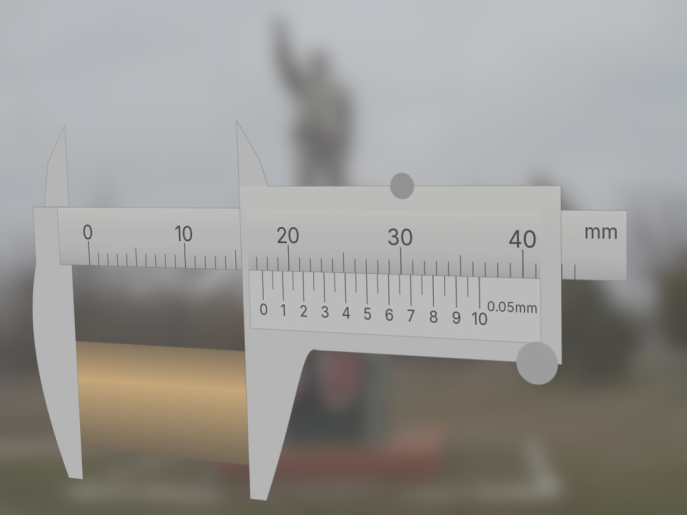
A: 17.5mm
